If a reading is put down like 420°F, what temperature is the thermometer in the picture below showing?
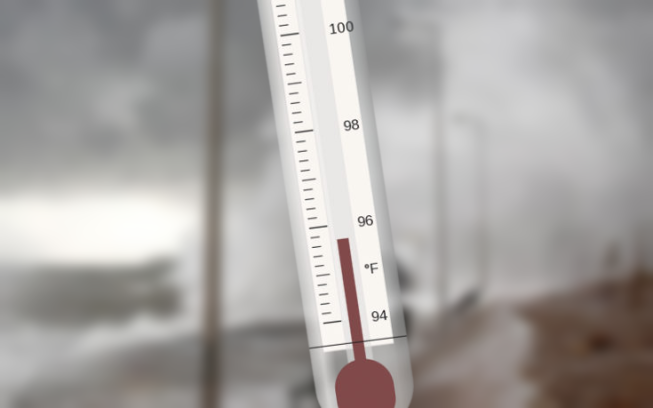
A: 95.7°F
